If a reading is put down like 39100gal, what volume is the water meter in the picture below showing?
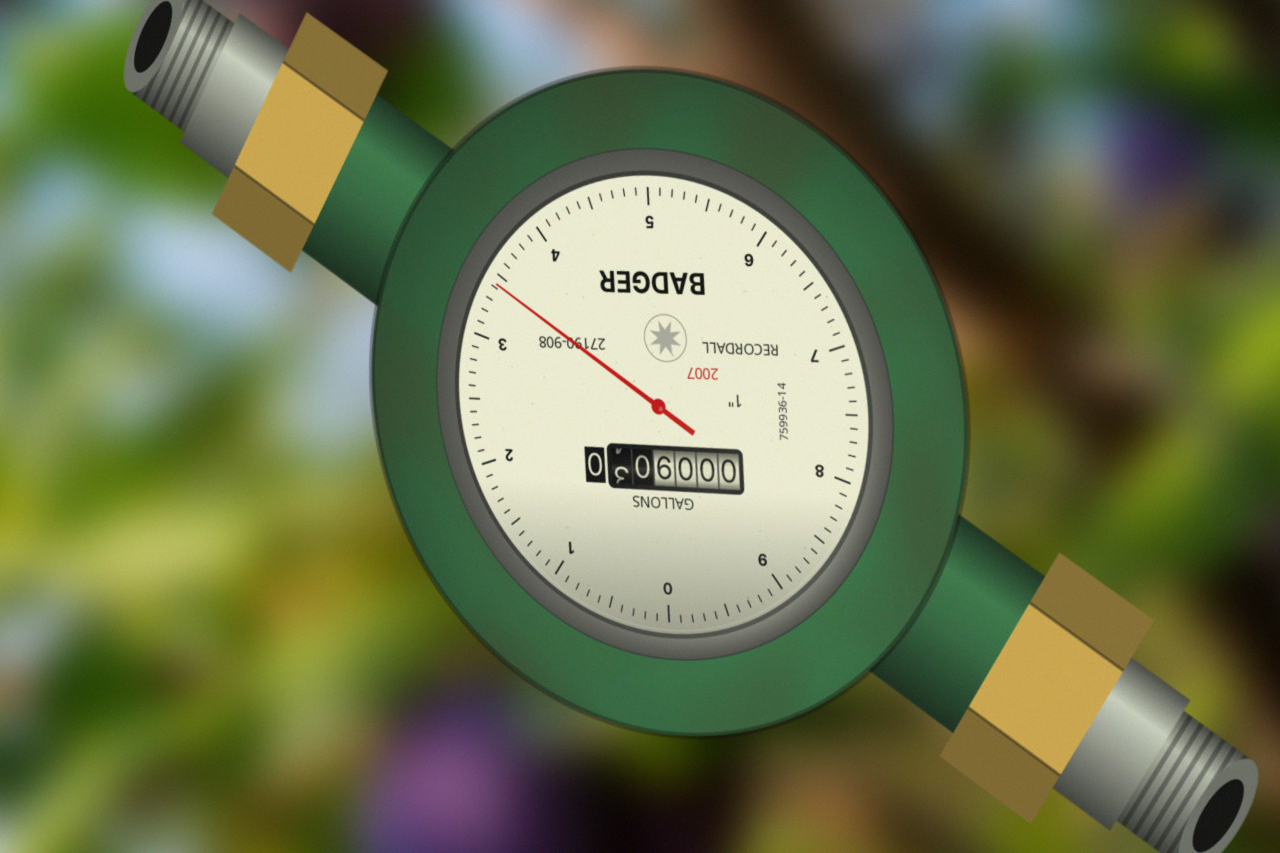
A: 9033.4gal
